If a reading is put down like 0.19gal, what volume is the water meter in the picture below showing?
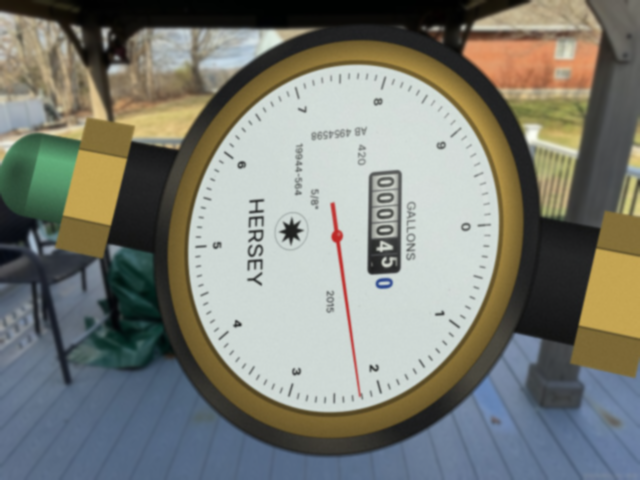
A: 452.2gal
